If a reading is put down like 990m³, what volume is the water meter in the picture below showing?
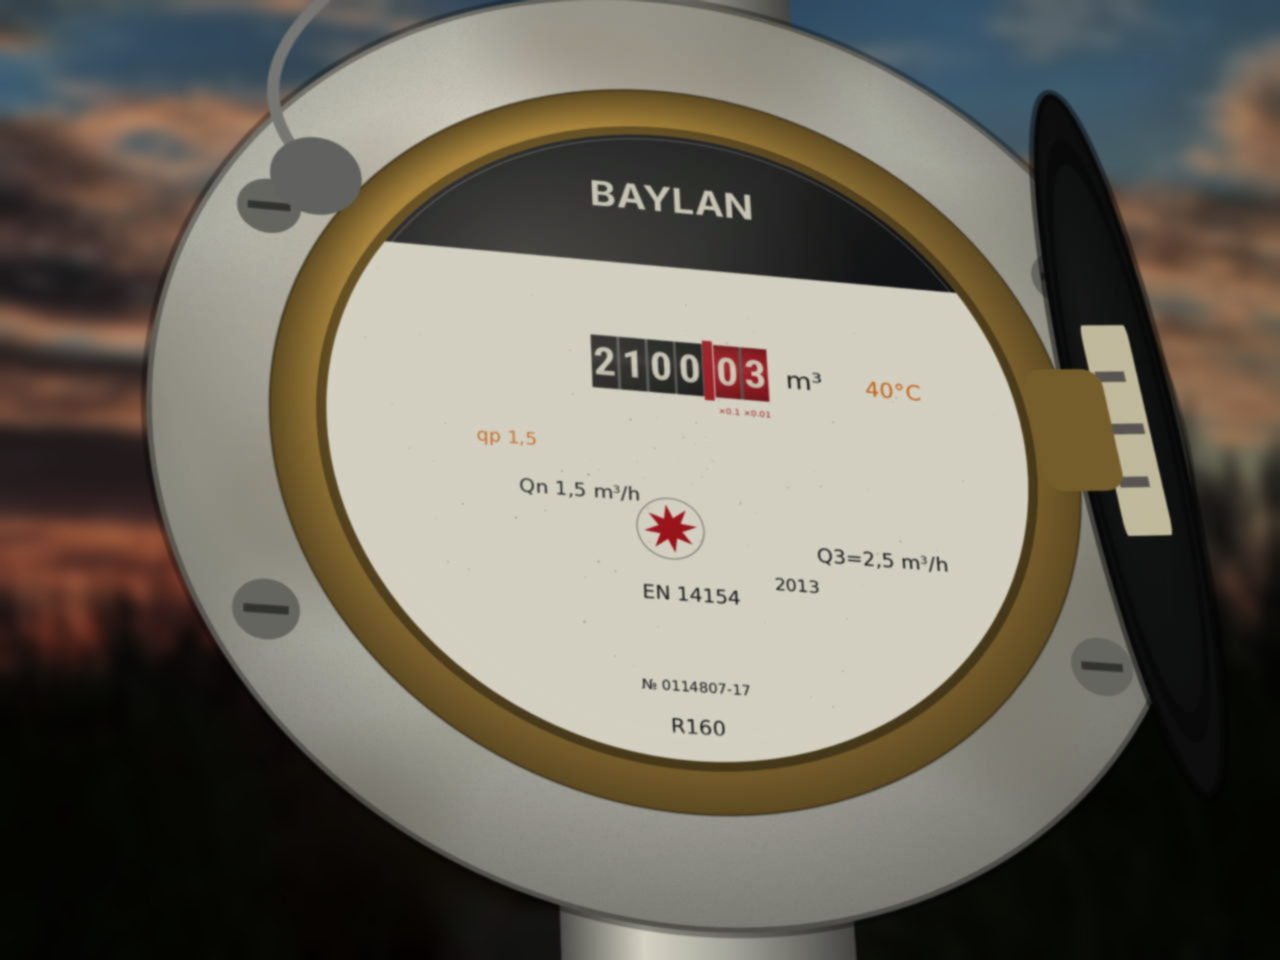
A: 2100.03m³
